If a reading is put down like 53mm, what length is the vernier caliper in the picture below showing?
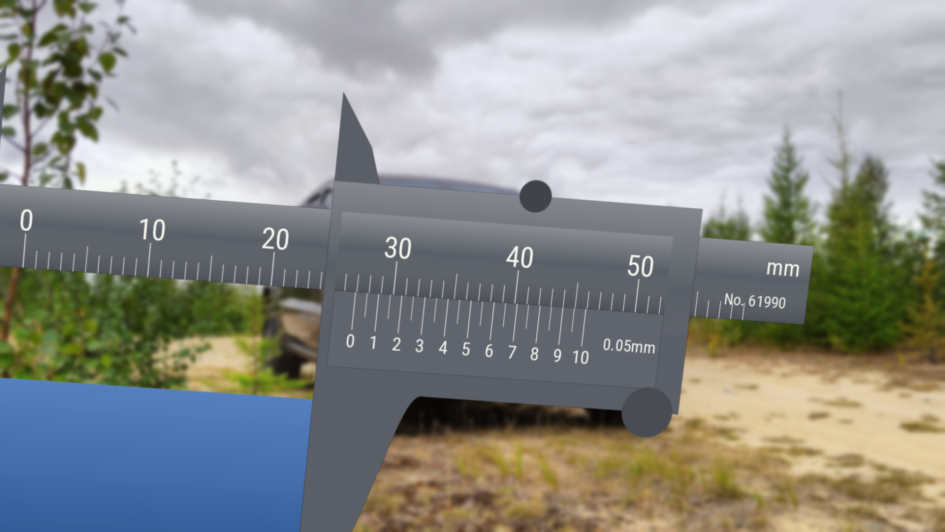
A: 26.9mm
